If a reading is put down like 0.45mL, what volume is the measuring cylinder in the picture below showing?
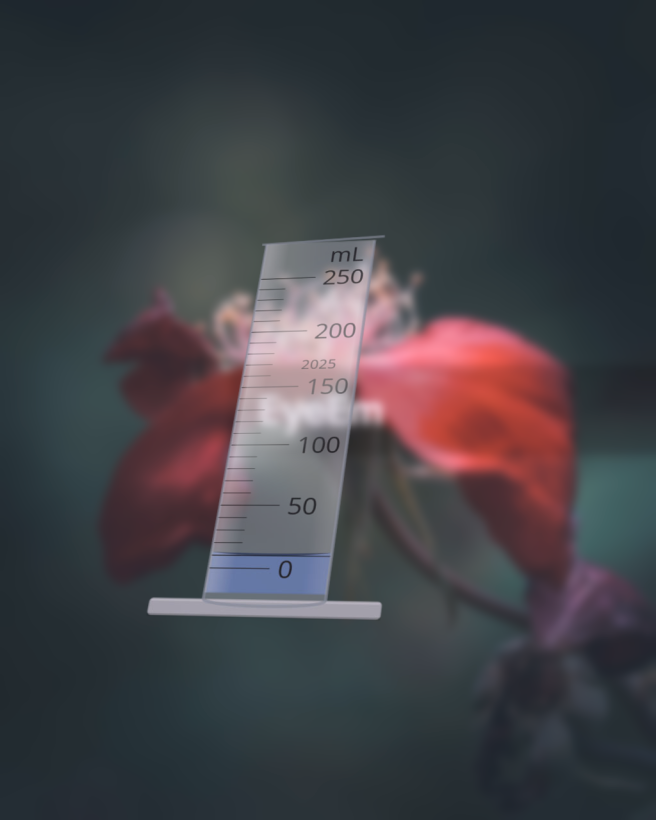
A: 10mL
